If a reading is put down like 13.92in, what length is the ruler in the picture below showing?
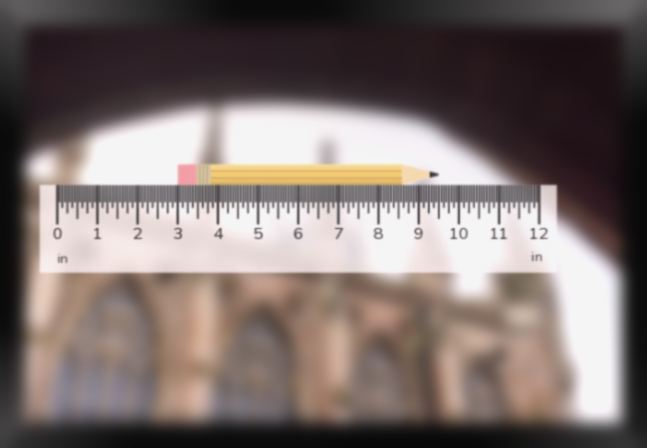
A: 6.5in
